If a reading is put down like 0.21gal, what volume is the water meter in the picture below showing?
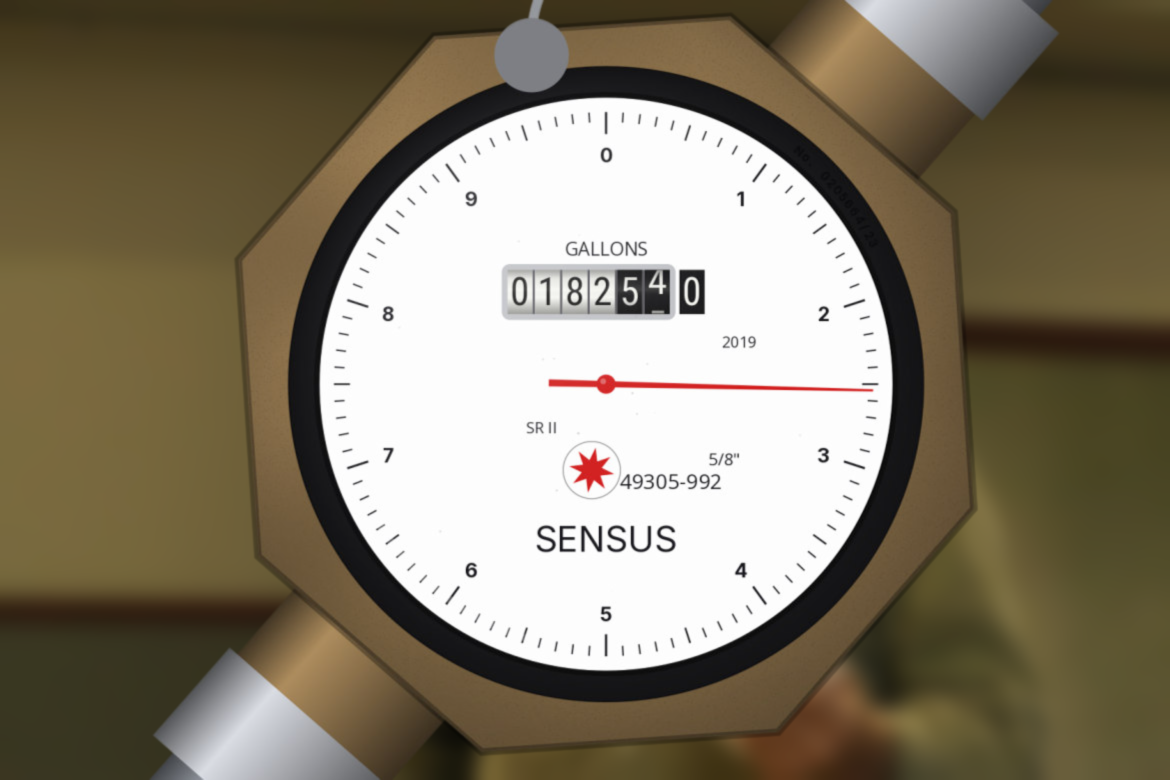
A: 182542.5gal
